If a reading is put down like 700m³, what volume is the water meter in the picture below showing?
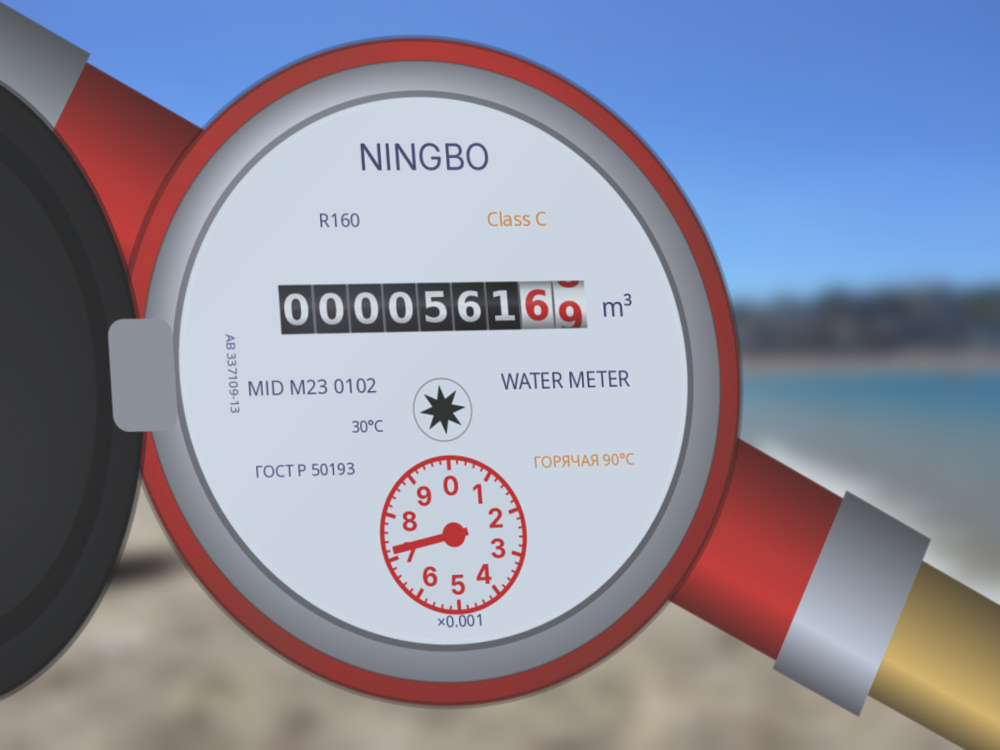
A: 561.687m³
